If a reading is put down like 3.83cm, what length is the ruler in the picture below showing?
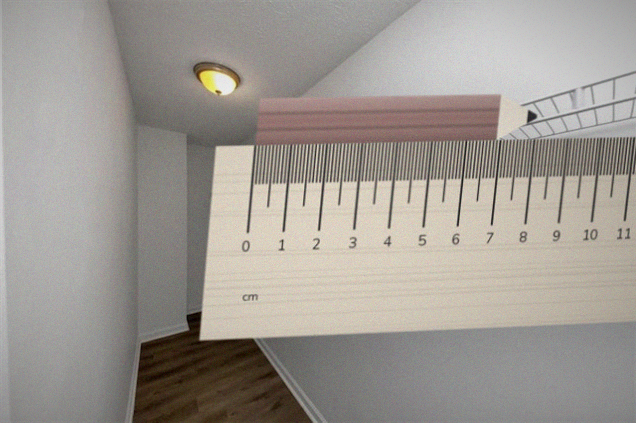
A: 8cm
